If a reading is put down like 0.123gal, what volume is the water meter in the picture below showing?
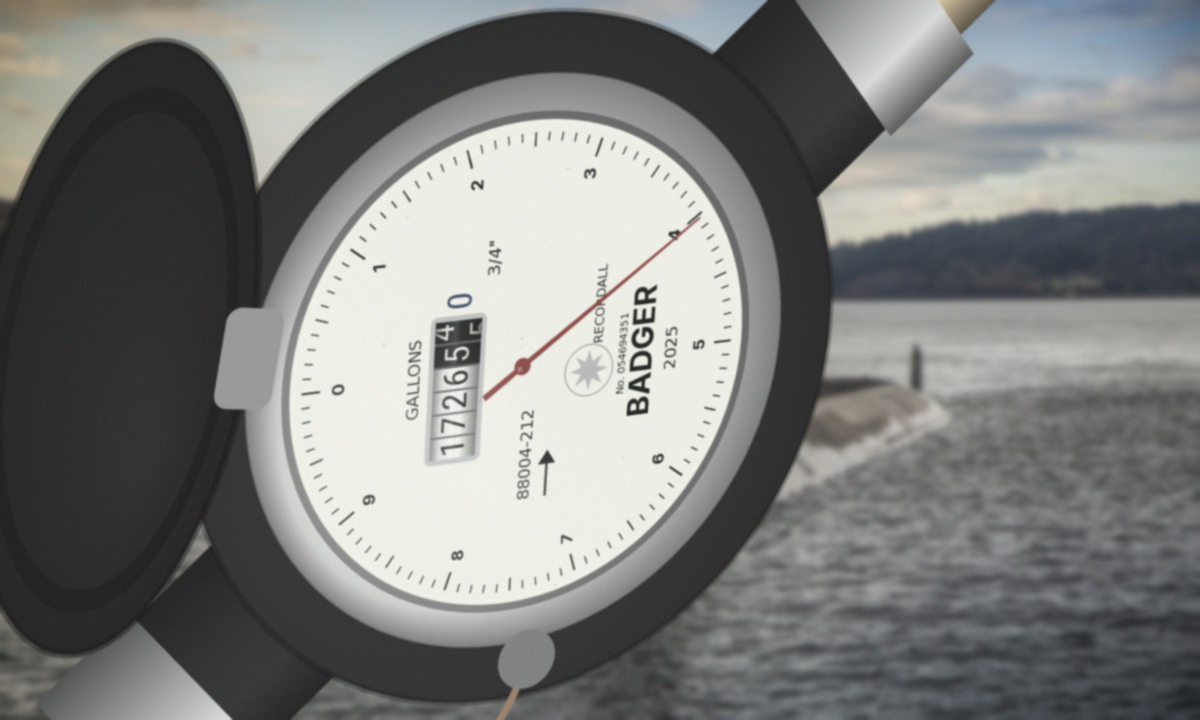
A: 1726544.0gal
